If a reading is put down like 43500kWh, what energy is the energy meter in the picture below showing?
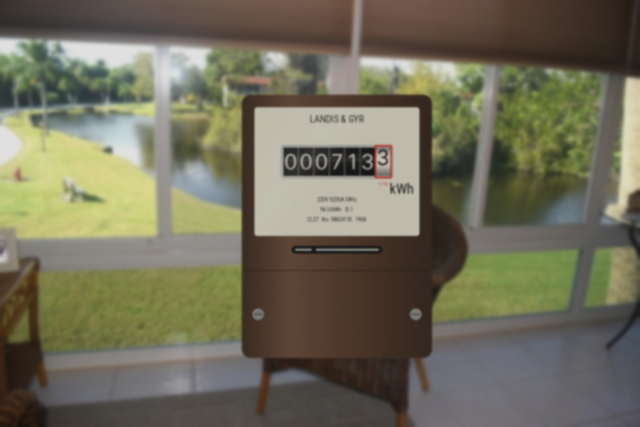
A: 713.3kWh
